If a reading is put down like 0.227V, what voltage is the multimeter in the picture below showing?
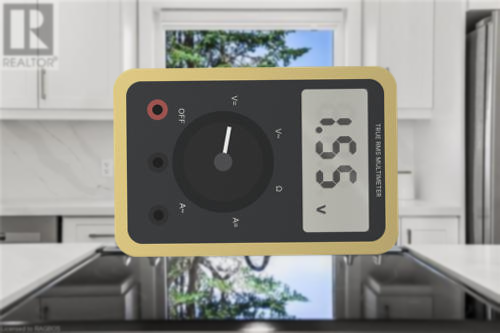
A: 1.55V
